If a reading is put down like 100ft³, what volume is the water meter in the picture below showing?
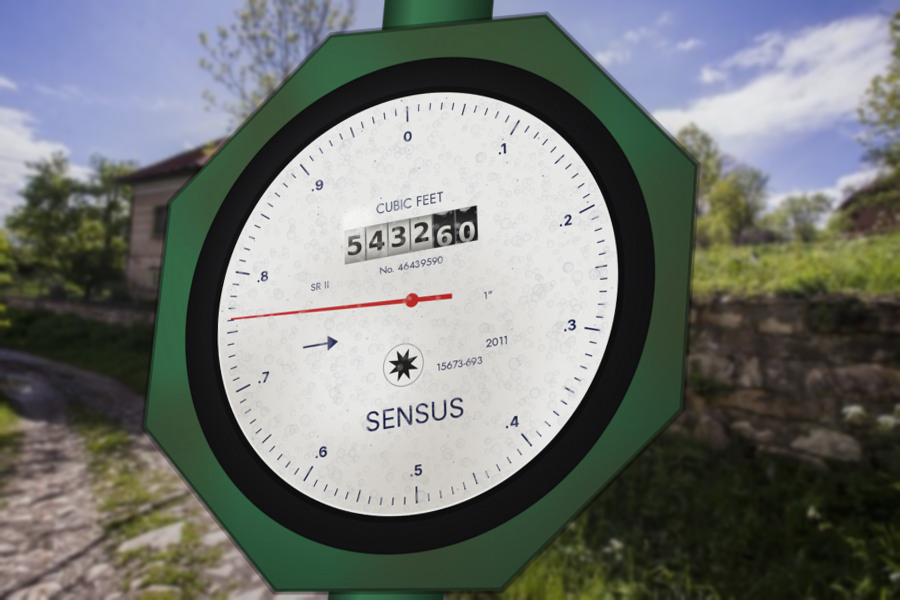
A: 543259.76ft³
